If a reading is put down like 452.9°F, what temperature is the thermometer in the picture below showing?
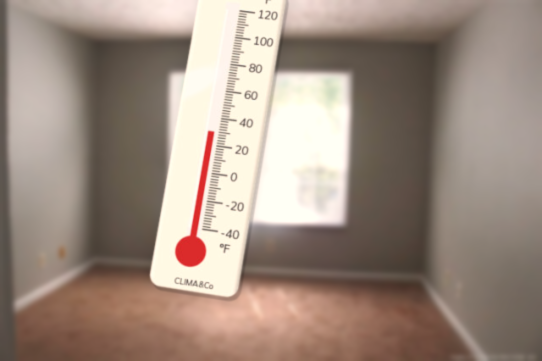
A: 30°F
